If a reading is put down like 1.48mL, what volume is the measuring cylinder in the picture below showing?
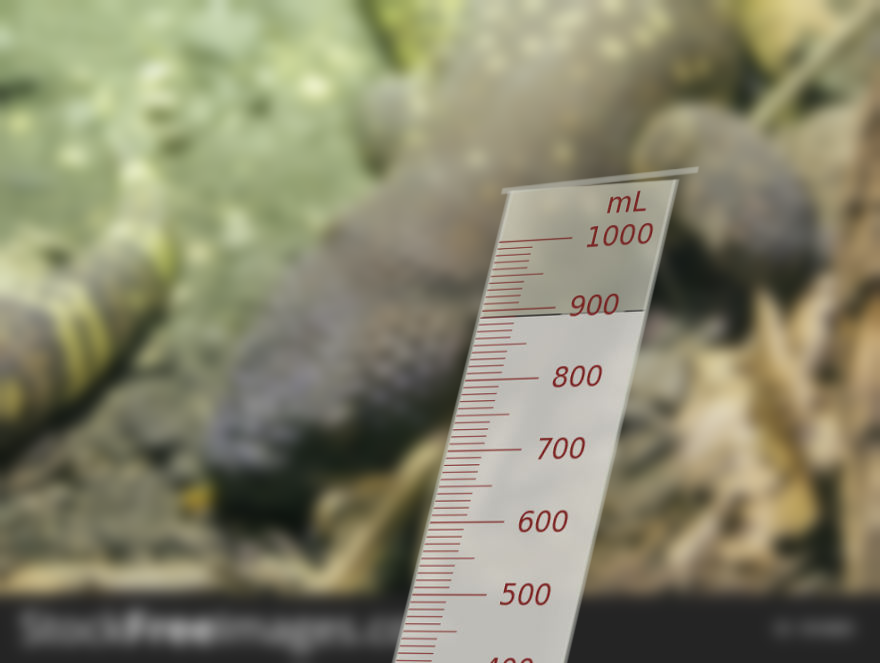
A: 890mL
